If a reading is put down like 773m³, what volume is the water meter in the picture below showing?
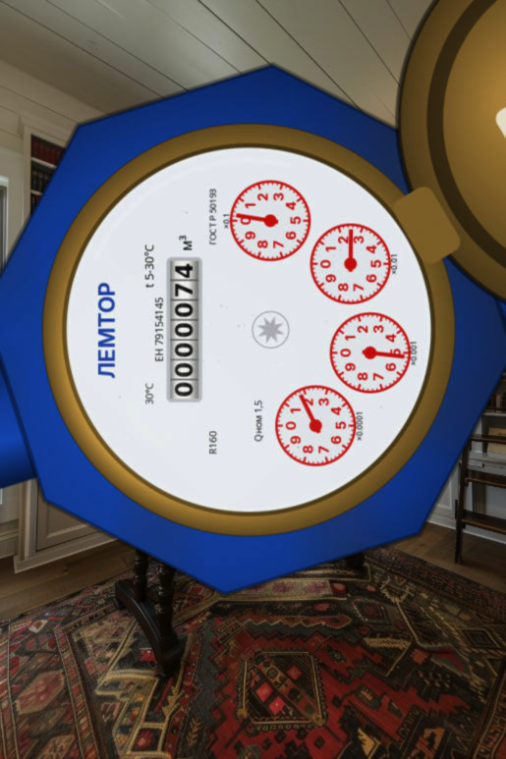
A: 74.0251m³
